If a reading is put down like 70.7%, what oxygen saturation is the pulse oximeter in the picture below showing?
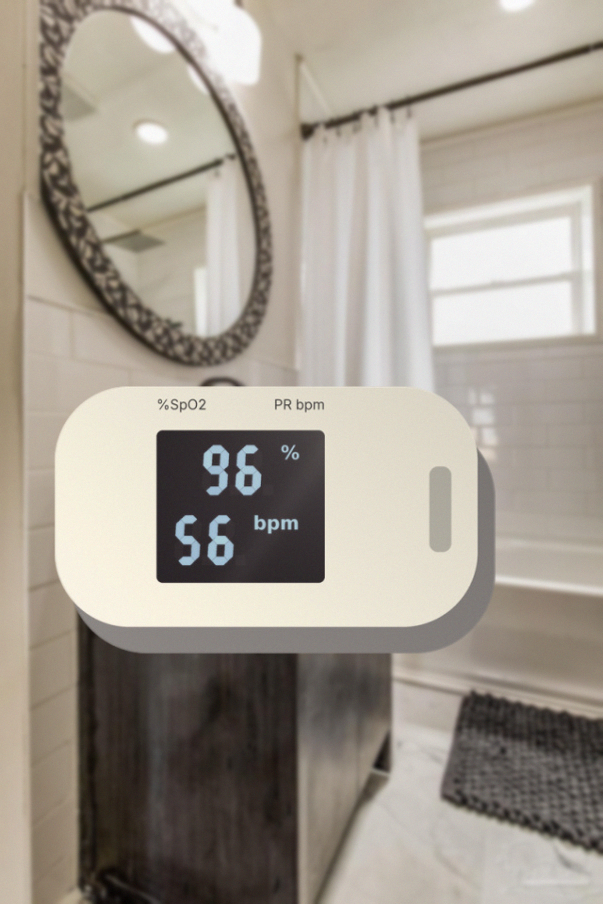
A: 96%
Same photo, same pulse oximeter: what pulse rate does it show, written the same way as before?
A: 56bpm
